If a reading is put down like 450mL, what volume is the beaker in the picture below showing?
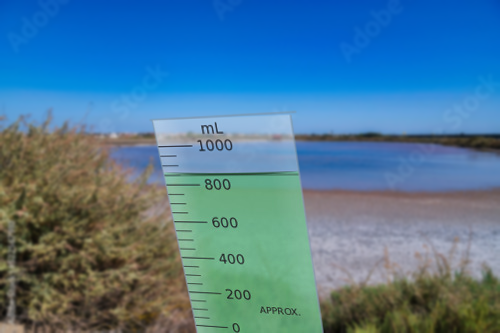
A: 850mL
